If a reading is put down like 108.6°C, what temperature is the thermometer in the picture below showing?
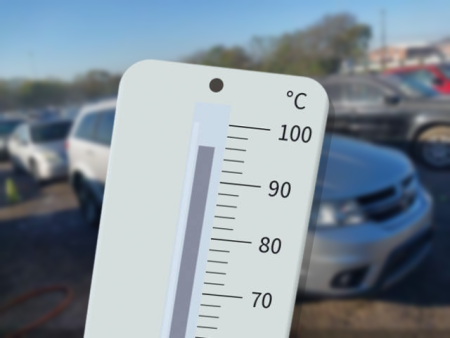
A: 96°C
